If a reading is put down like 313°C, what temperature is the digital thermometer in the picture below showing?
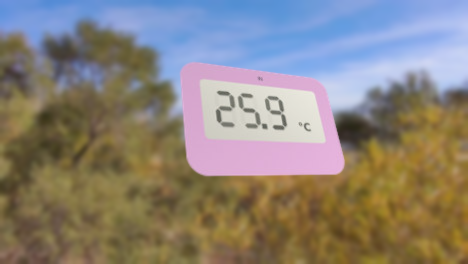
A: 25.9°C
